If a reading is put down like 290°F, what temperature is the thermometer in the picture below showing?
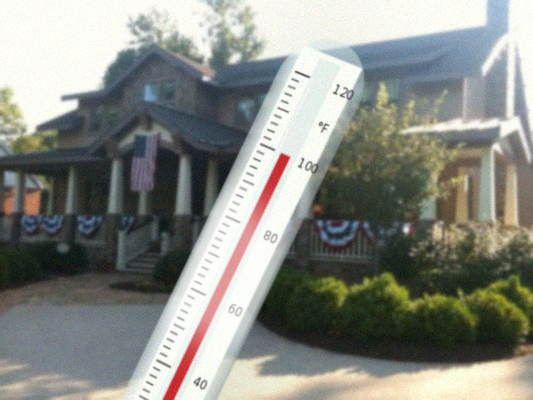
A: 100°F
